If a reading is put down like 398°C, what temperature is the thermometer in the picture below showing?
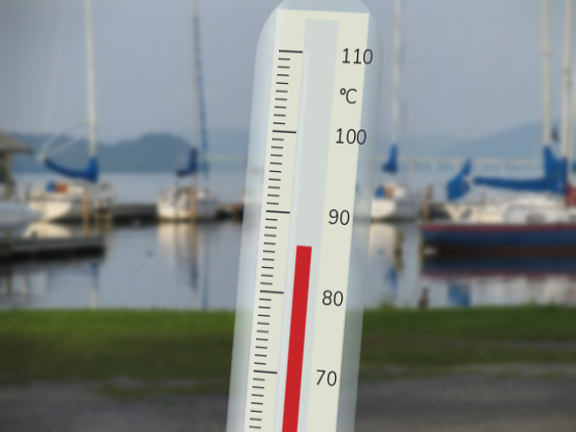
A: 86°C
